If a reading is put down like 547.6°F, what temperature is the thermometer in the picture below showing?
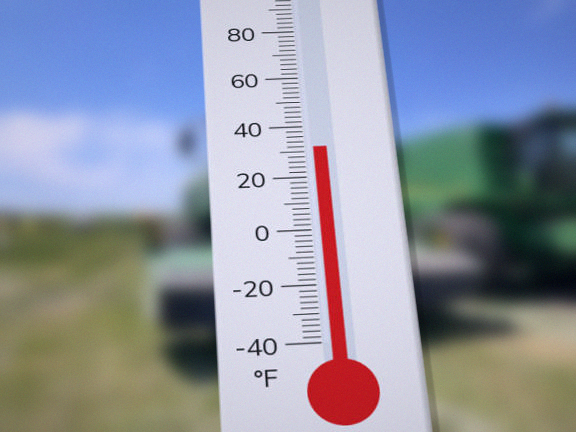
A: 32°F
